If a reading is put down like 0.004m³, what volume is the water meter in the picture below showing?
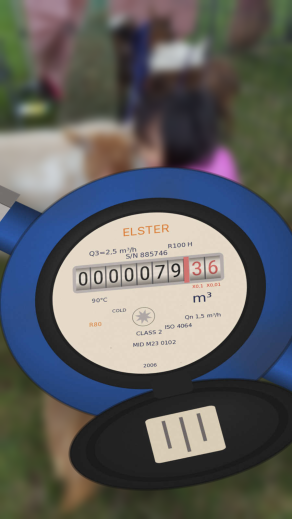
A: 79.36m³
